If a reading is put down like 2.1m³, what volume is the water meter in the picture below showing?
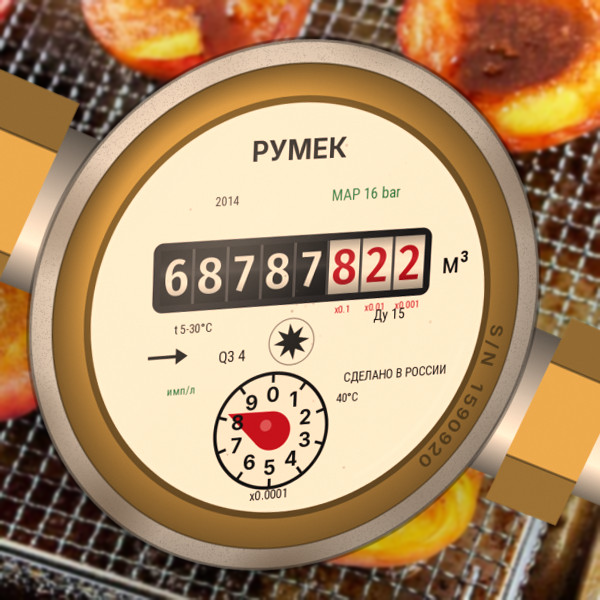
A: 68787.8228m³
